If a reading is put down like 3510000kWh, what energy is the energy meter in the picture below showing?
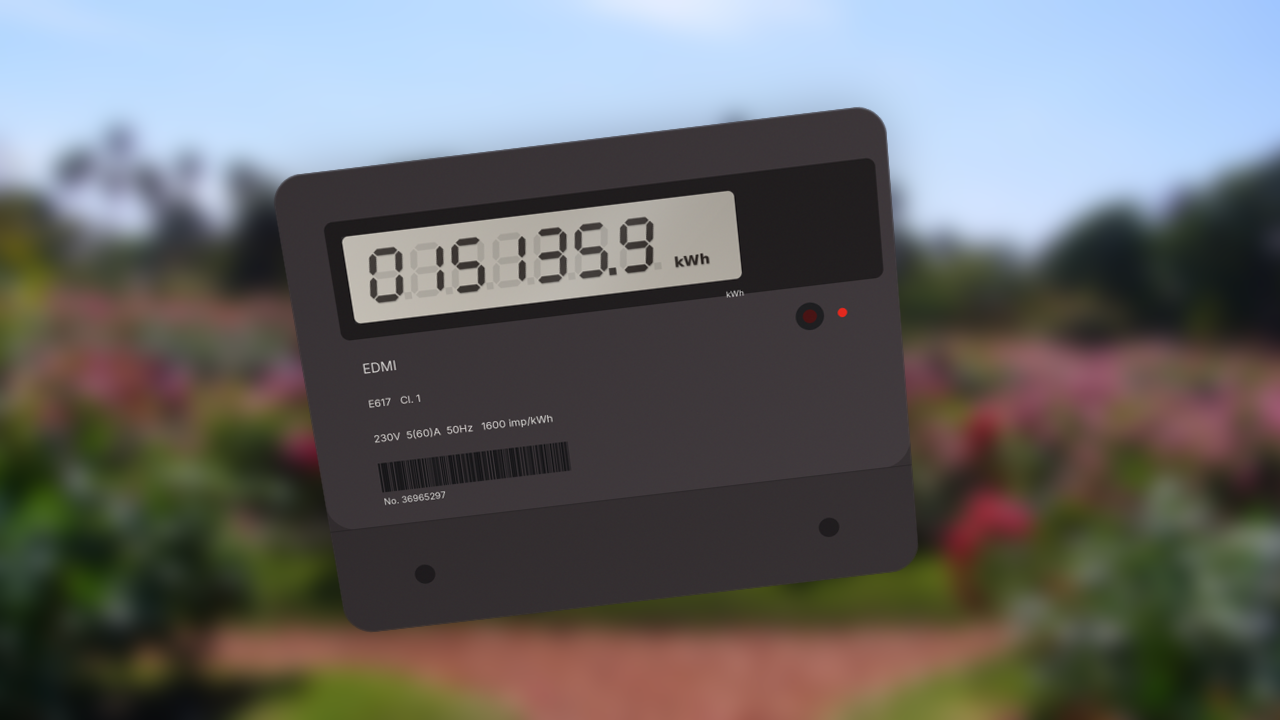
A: 15135.9kWh
